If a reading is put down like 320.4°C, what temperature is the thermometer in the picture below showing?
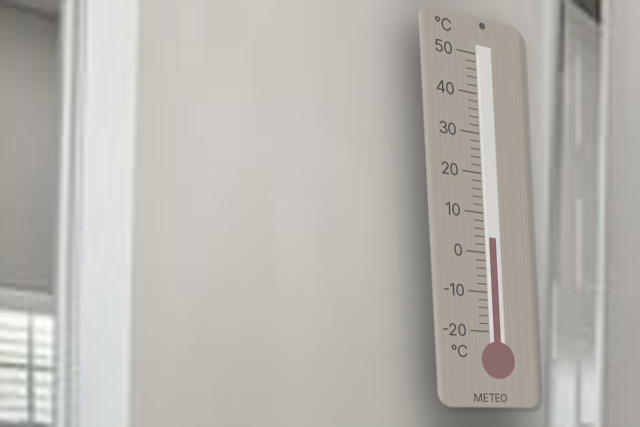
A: 4°C
